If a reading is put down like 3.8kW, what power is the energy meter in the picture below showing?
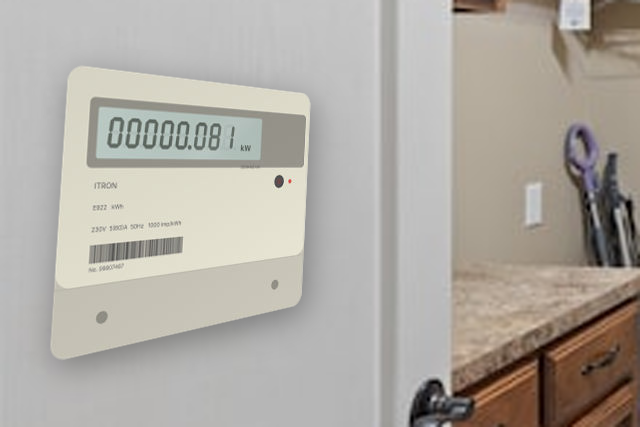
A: 0.081kW
